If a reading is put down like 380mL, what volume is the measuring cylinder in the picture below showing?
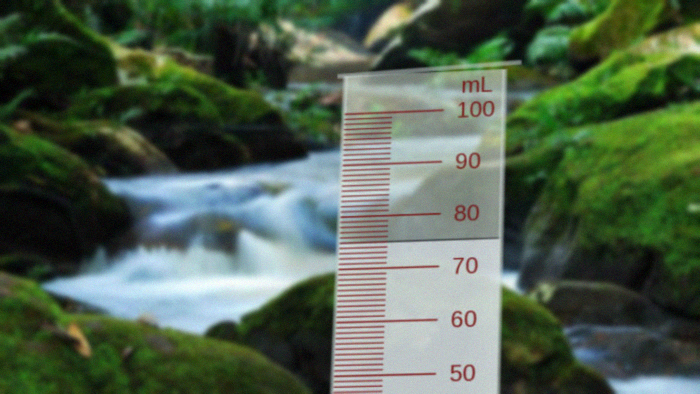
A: 75mL
